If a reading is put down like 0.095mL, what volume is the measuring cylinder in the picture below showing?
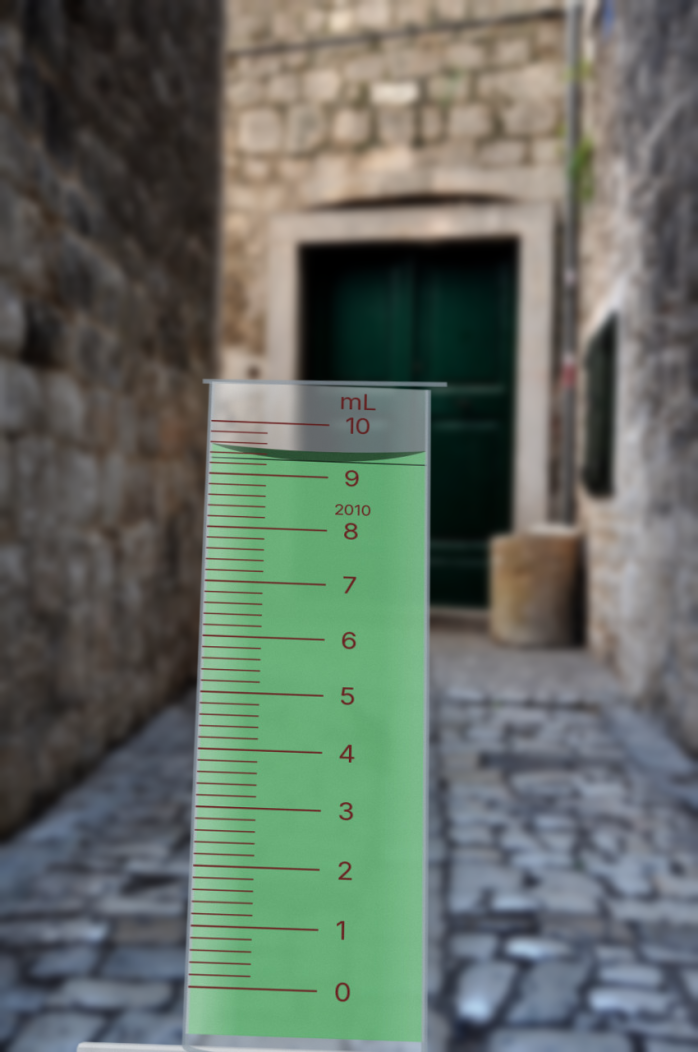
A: 9.3mL
